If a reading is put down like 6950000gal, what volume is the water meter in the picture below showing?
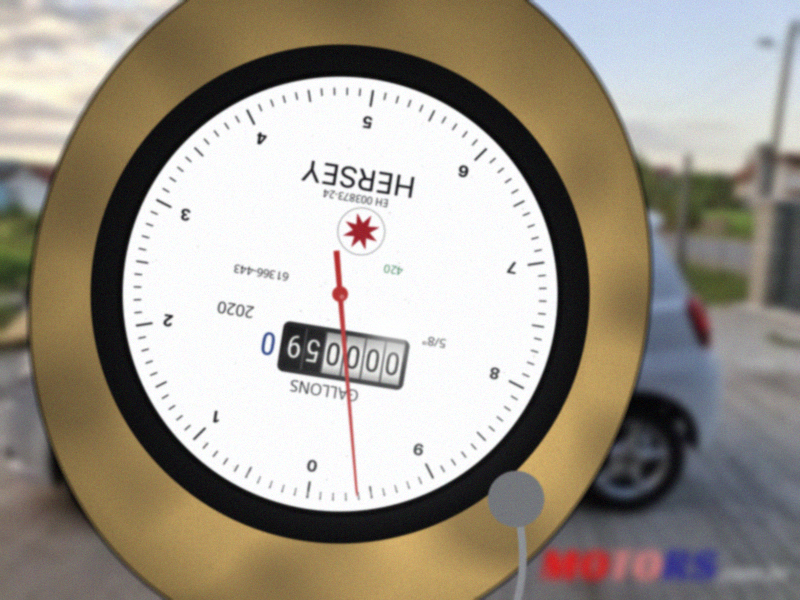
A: 589.6gal
